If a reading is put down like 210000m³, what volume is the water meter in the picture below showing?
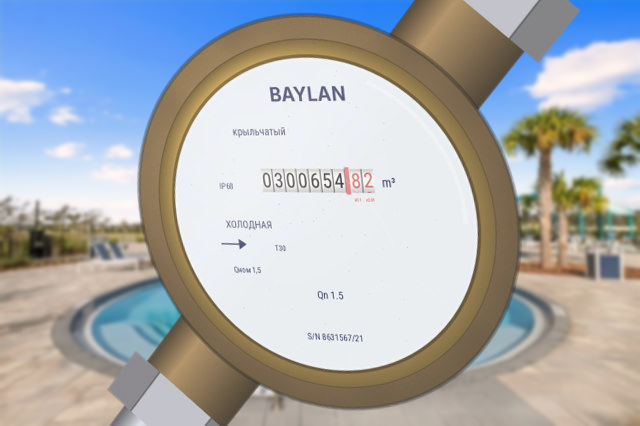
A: 300654.82m³
